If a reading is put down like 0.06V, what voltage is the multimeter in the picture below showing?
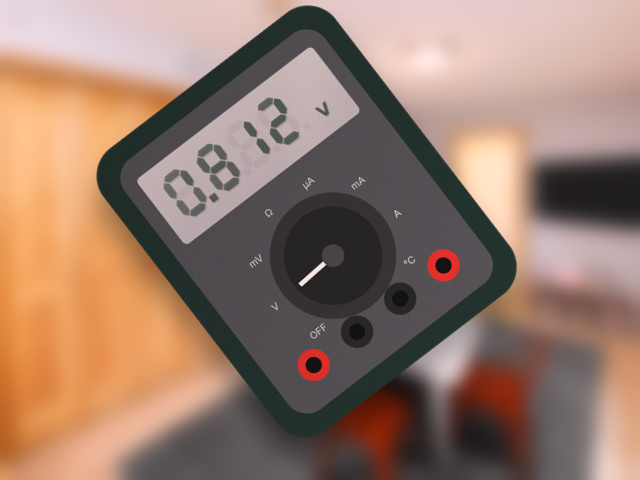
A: 0.812V
